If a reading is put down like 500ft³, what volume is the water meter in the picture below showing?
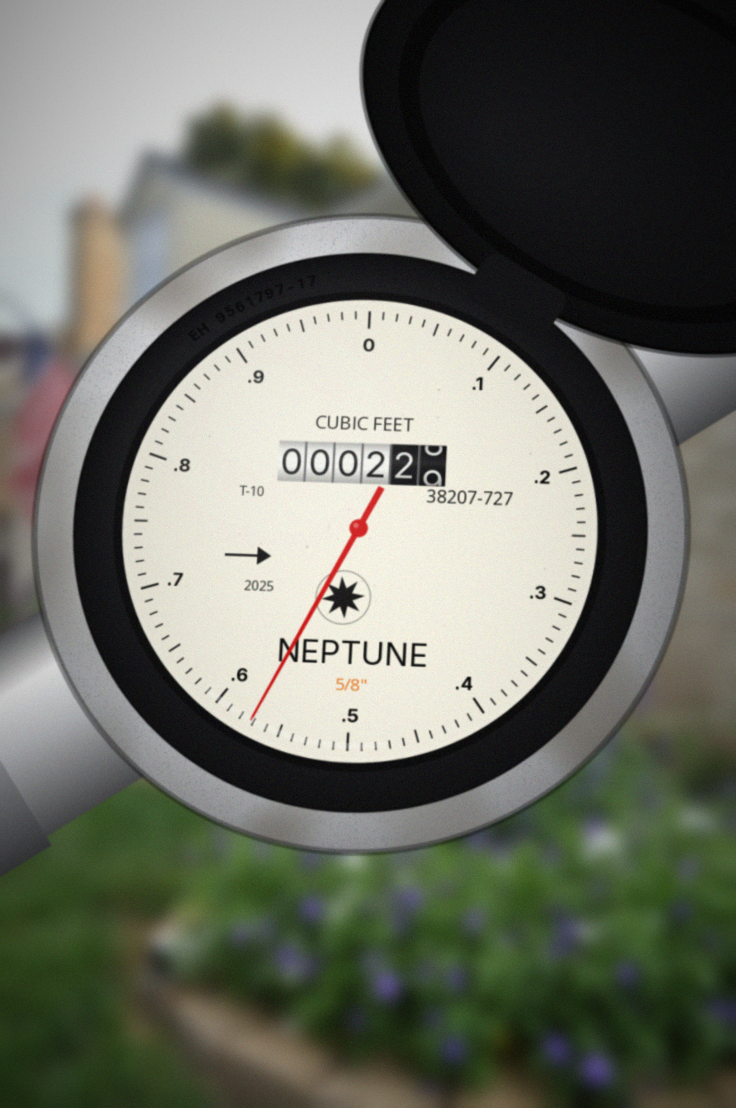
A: 228.57ft³
